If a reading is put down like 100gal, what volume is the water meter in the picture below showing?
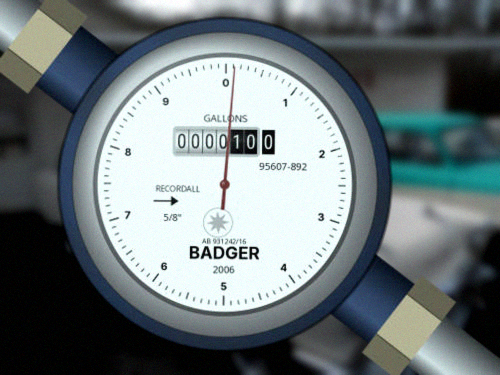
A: 100.1gal
